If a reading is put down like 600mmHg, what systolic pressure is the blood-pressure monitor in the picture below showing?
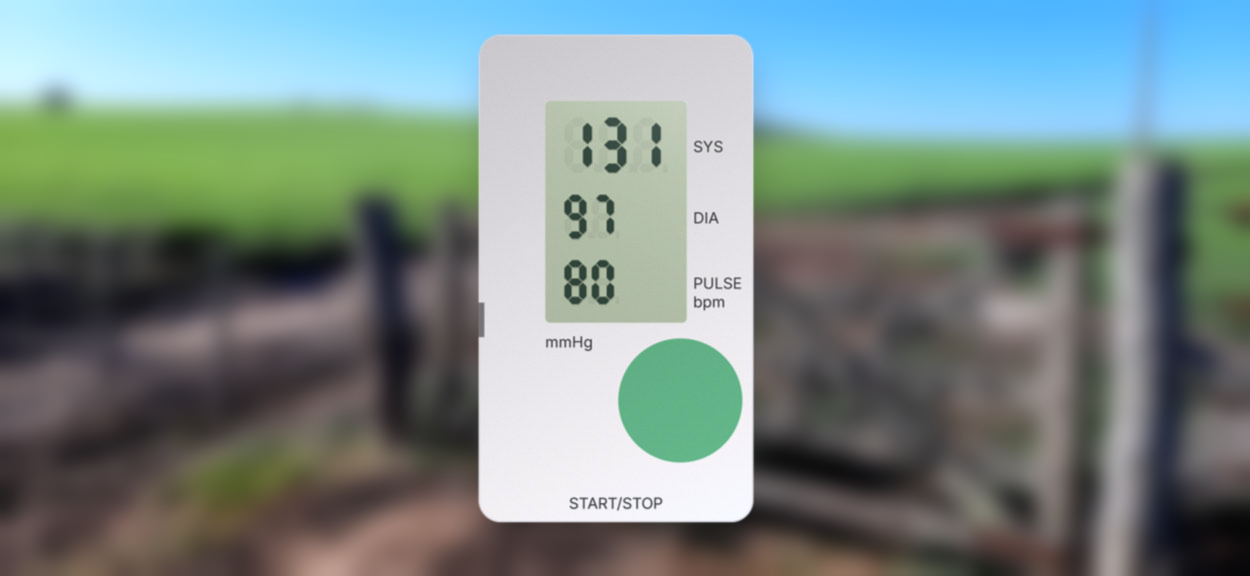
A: 131mmHg
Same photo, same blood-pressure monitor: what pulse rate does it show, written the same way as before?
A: 80bpm
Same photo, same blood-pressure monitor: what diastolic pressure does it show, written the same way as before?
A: 97mmHg
